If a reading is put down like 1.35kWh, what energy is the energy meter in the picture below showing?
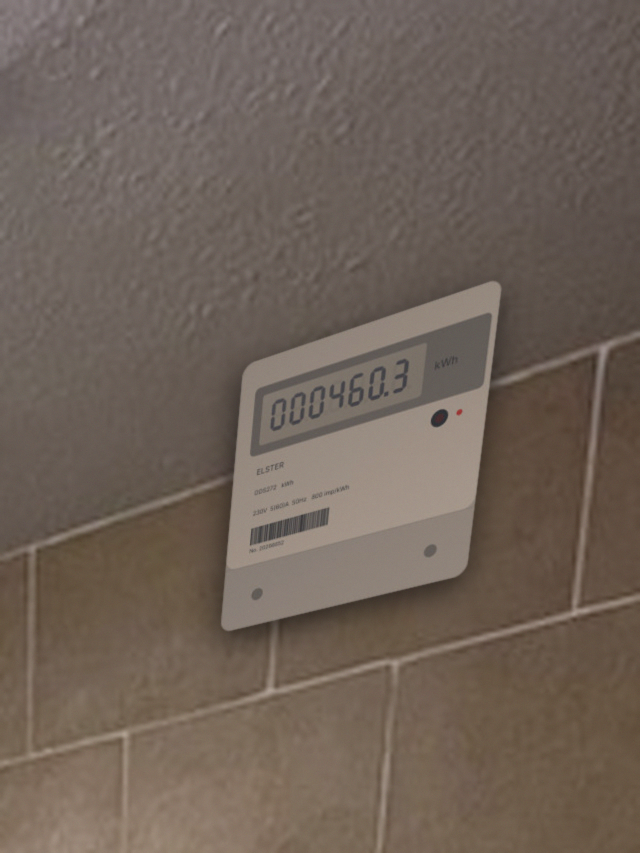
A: 460.3kWh
